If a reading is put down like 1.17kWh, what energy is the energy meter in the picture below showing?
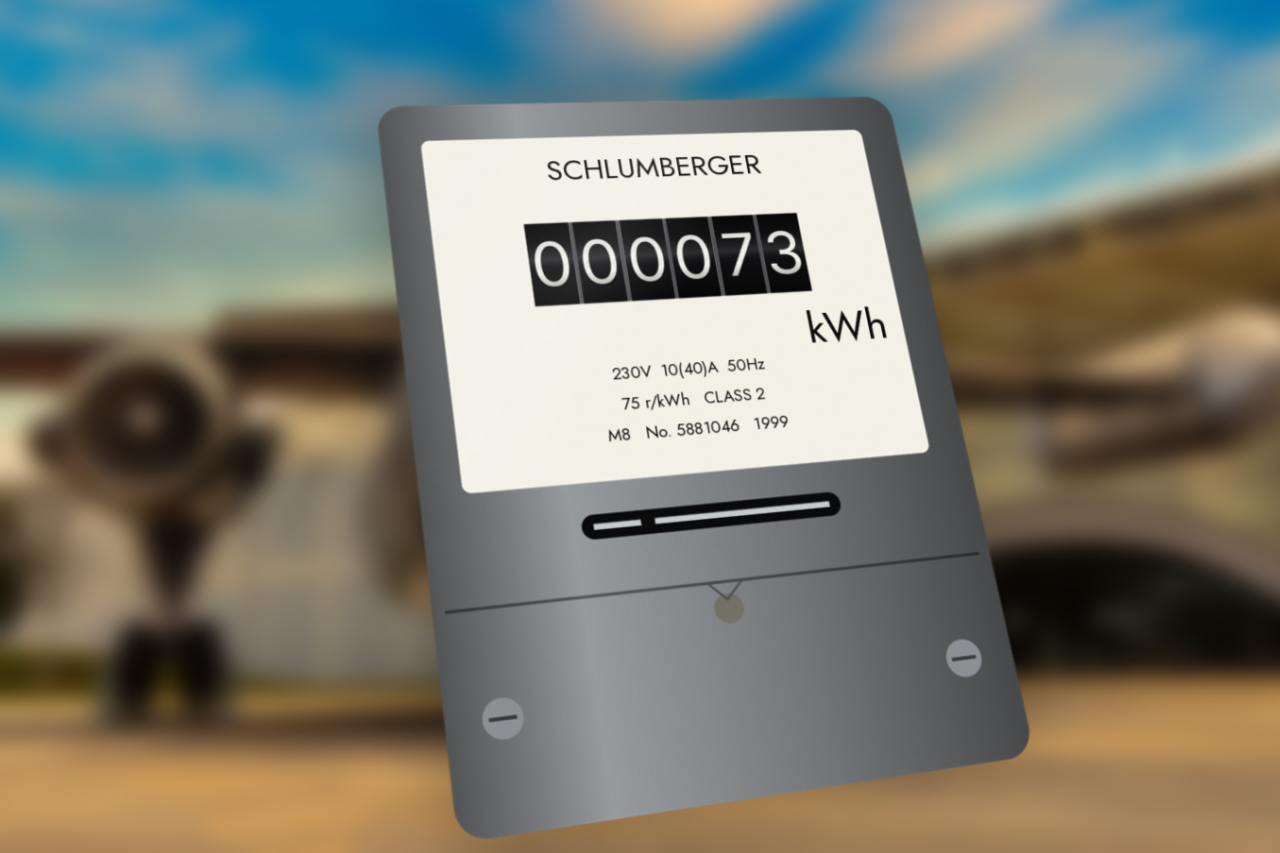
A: 73kWh
